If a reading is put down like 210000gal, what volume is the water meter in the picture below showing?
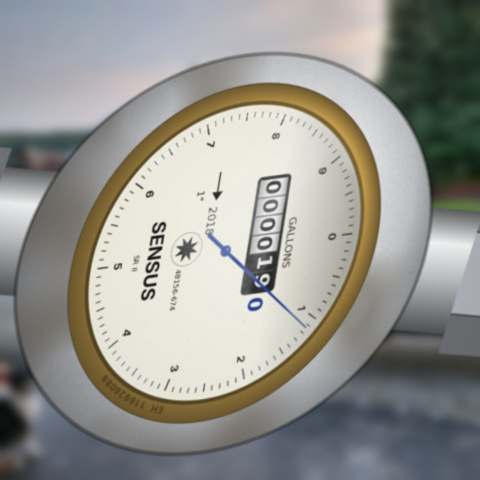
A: 191.1gal
